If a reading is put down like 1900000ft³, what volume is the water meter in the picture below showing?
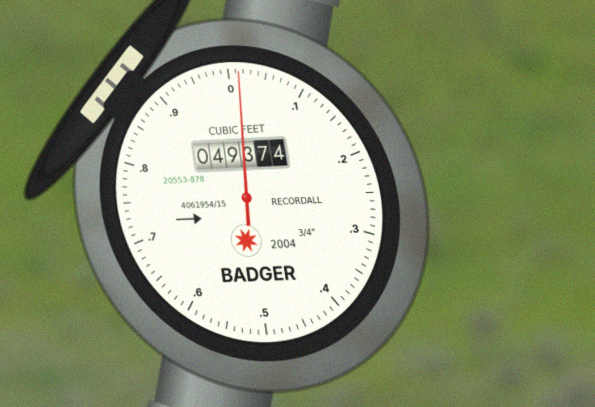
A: 49374.01ft³
